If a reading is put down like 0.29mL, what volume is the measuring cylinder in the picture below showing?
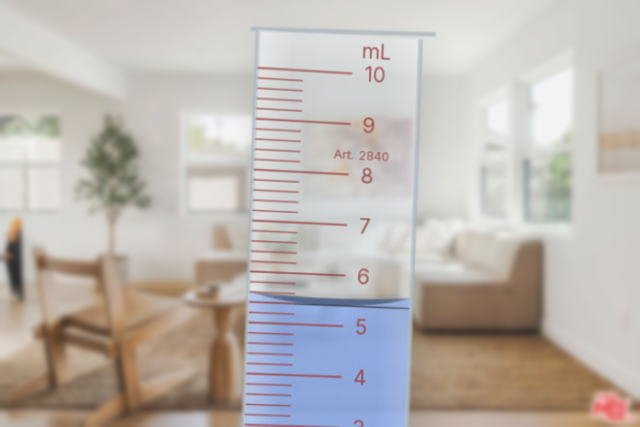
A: 5.4mL
